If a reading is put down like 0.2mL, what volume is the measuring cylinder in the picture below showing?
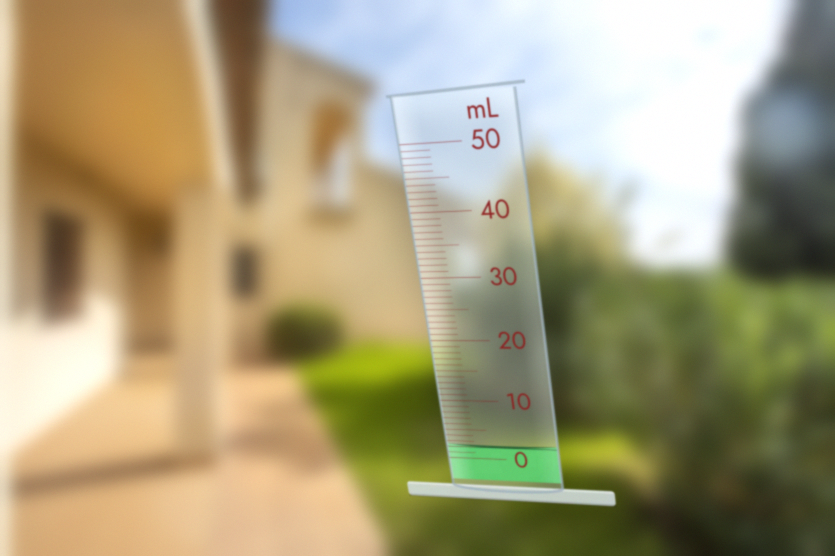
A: 2mL
